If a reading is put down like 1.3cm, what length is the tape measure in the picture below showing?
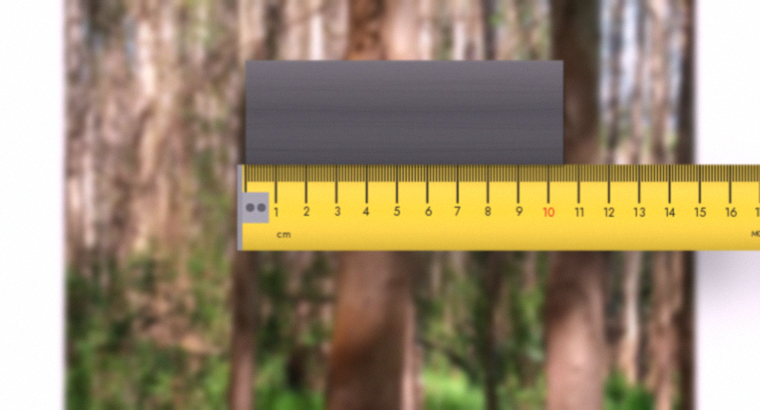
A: 10.5cm
